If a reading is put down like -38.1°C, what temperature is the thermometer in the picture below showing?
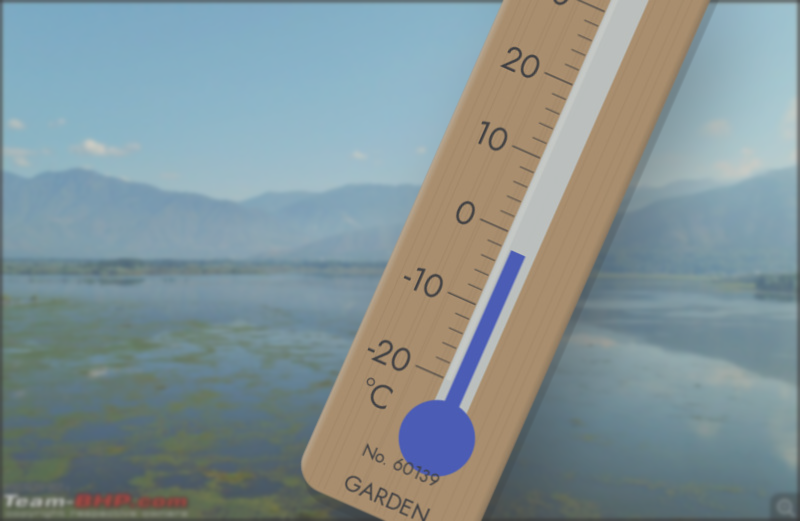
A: -2°C
